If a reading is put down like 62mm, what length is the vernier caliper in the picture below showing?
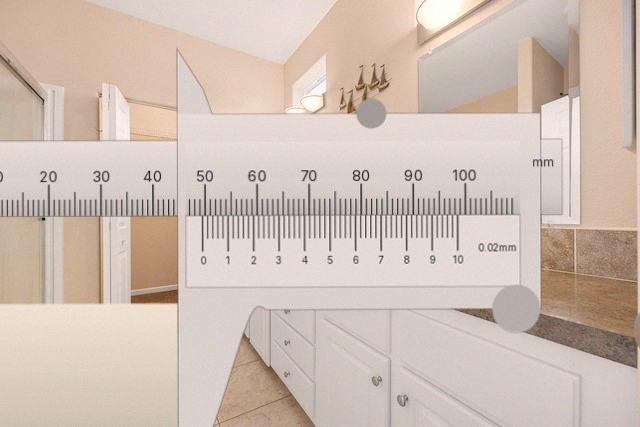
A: 49.5mm
